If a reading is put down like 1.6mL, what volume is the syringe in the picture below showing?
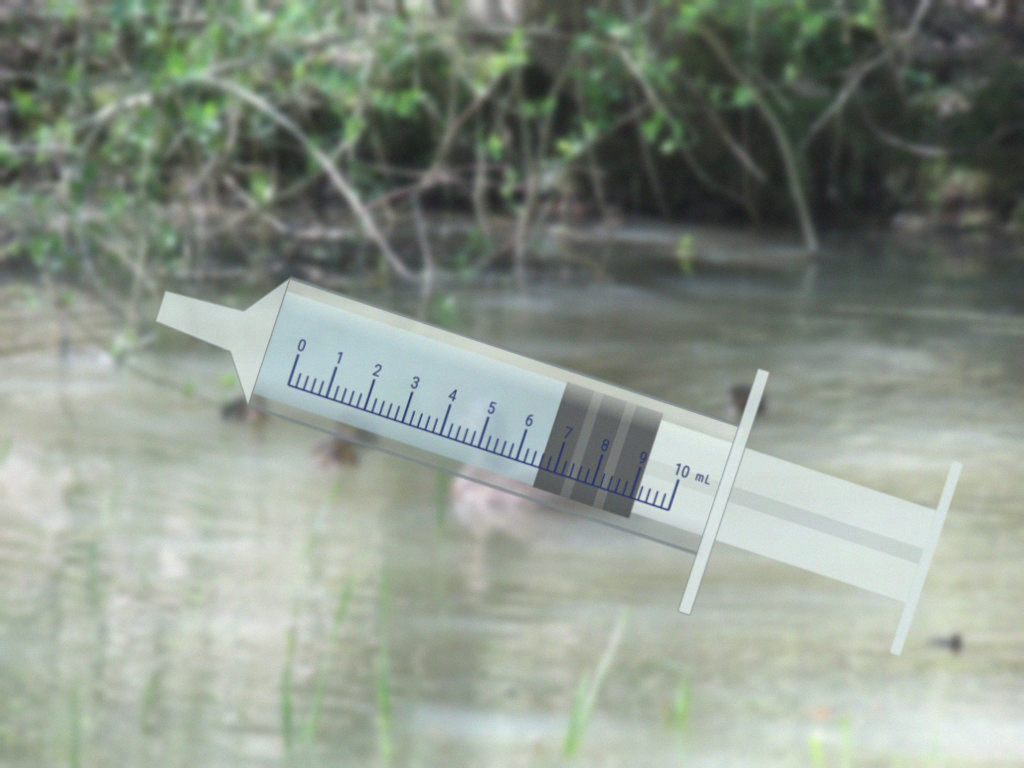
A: 6.6mL
